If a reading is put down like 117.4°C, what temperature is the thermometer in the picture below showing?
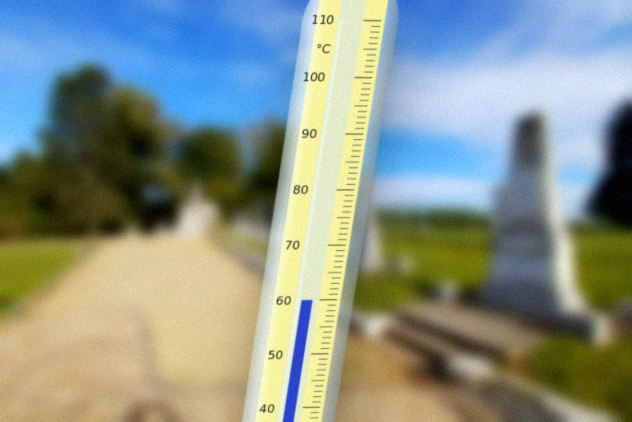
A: 60°C
